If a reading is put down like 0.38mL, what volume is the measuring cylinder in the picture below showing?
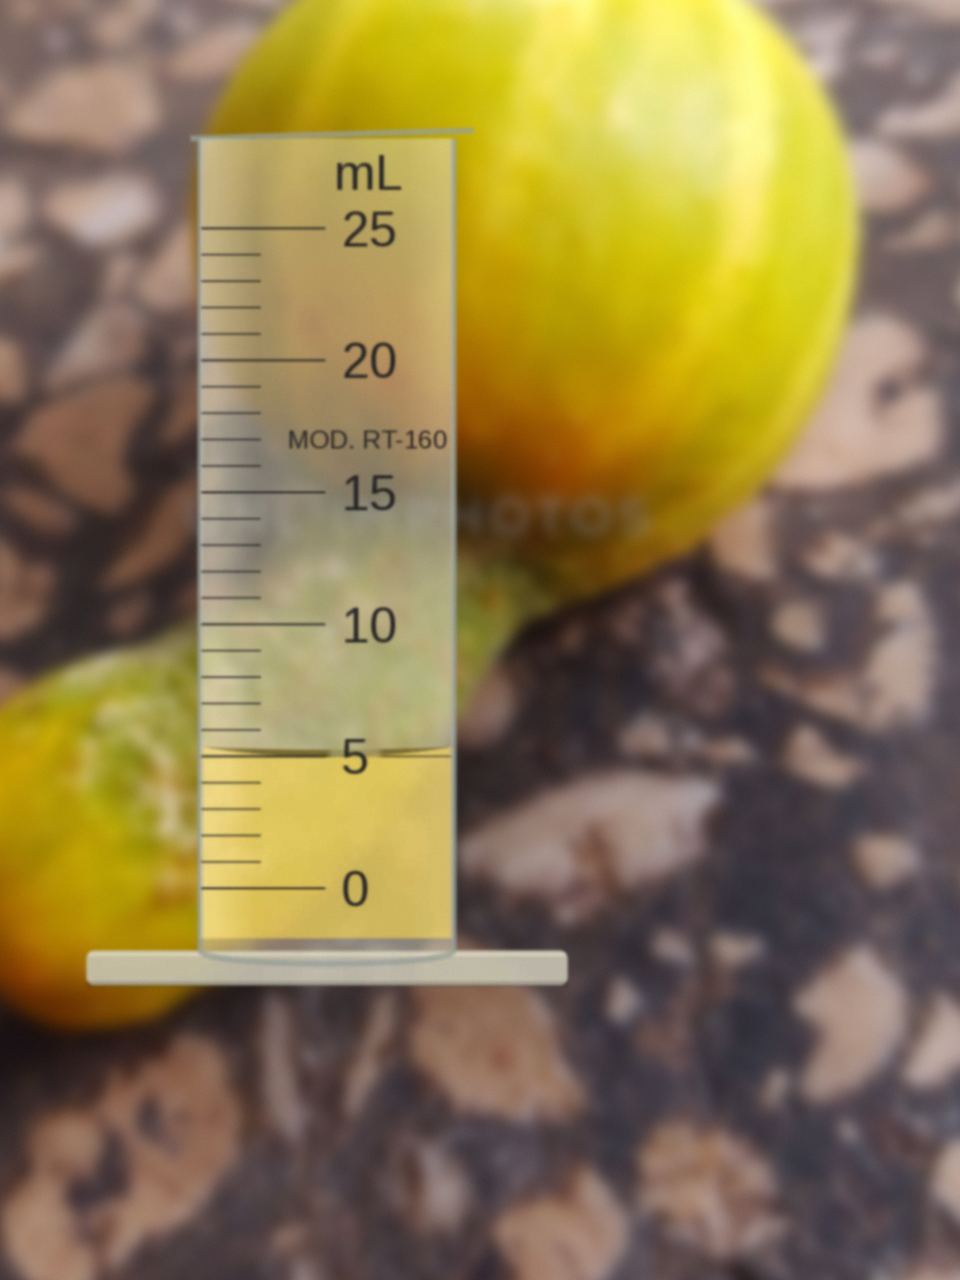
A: 5mL
